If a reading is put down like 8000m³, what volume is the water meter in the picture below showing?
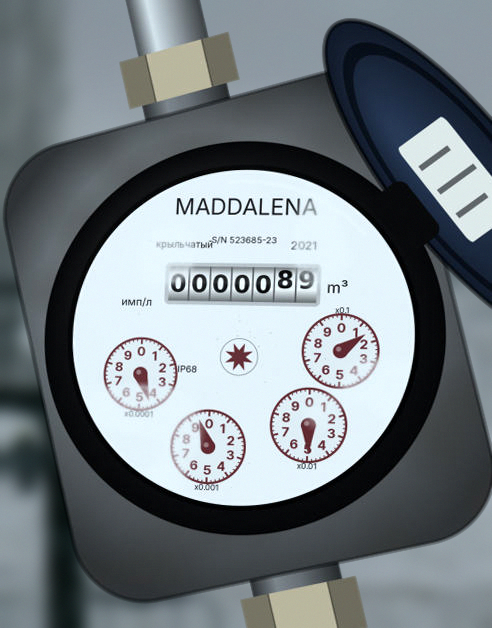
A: 89.1494m³
